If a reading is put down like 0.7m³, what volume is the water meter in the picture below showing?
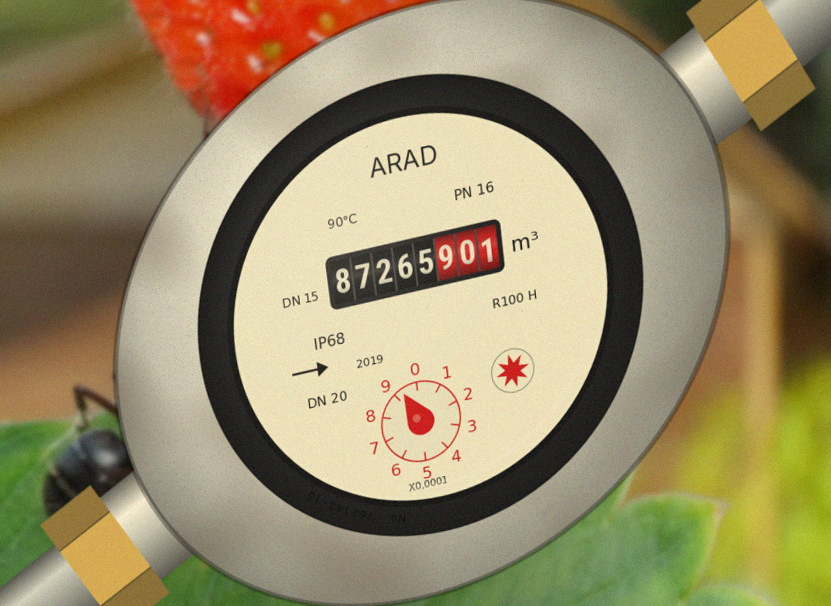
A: 87265.9009m³
